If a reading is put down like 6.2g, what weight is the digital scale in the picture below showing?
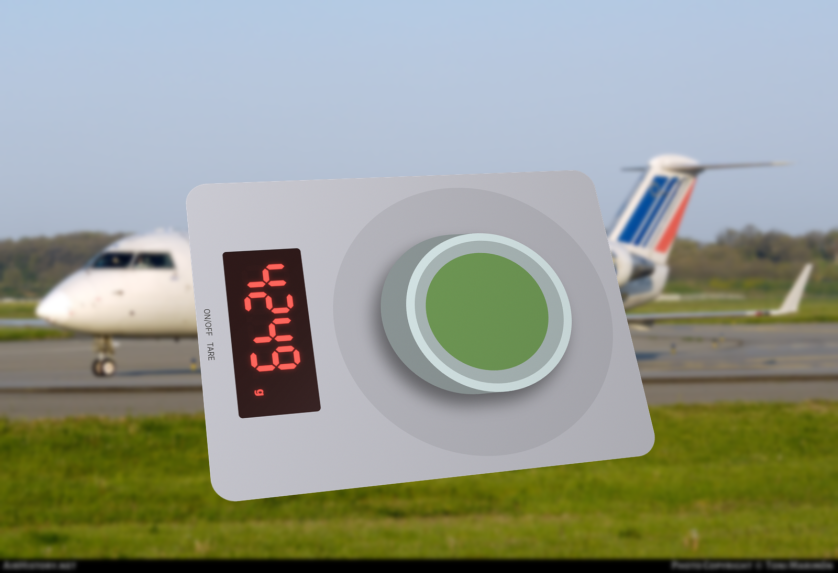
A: 4249g
